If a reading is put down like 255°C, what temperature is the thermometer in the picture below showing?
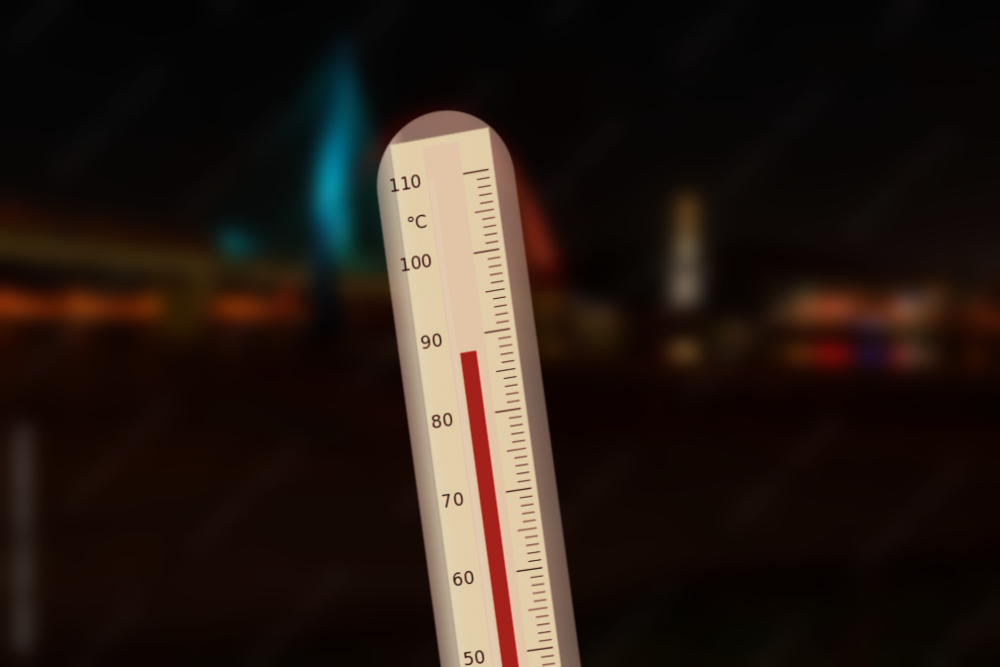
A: 88°C
